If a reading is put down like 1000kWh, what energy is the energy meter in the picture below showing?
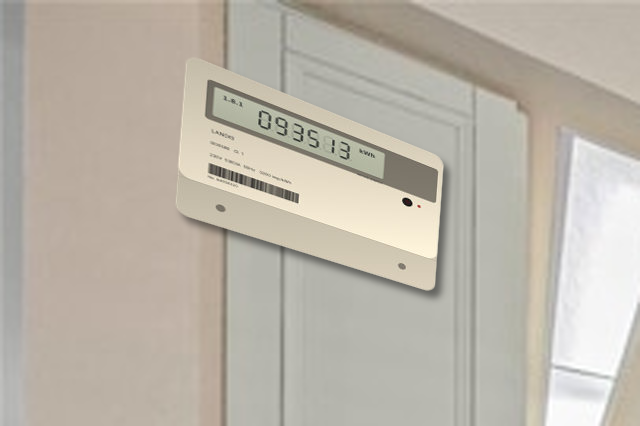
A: 93513kWh
